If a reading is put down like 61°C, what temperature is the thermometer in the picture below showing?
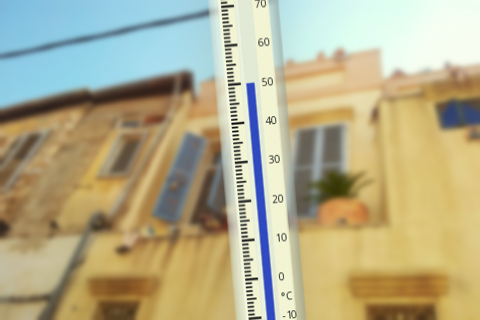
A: 50°C
